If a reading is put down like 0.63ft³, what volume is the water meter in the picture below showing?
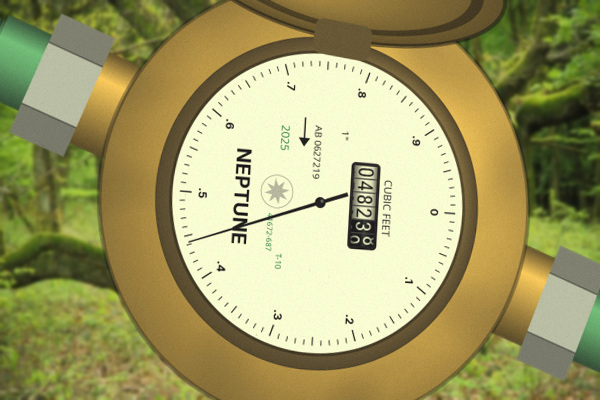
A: 48238.44ft³
